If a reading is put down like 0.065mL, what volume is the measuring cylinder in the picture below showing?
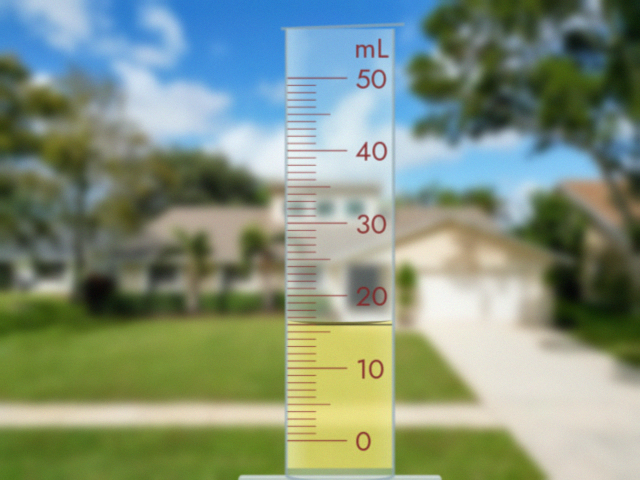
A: 16mL
